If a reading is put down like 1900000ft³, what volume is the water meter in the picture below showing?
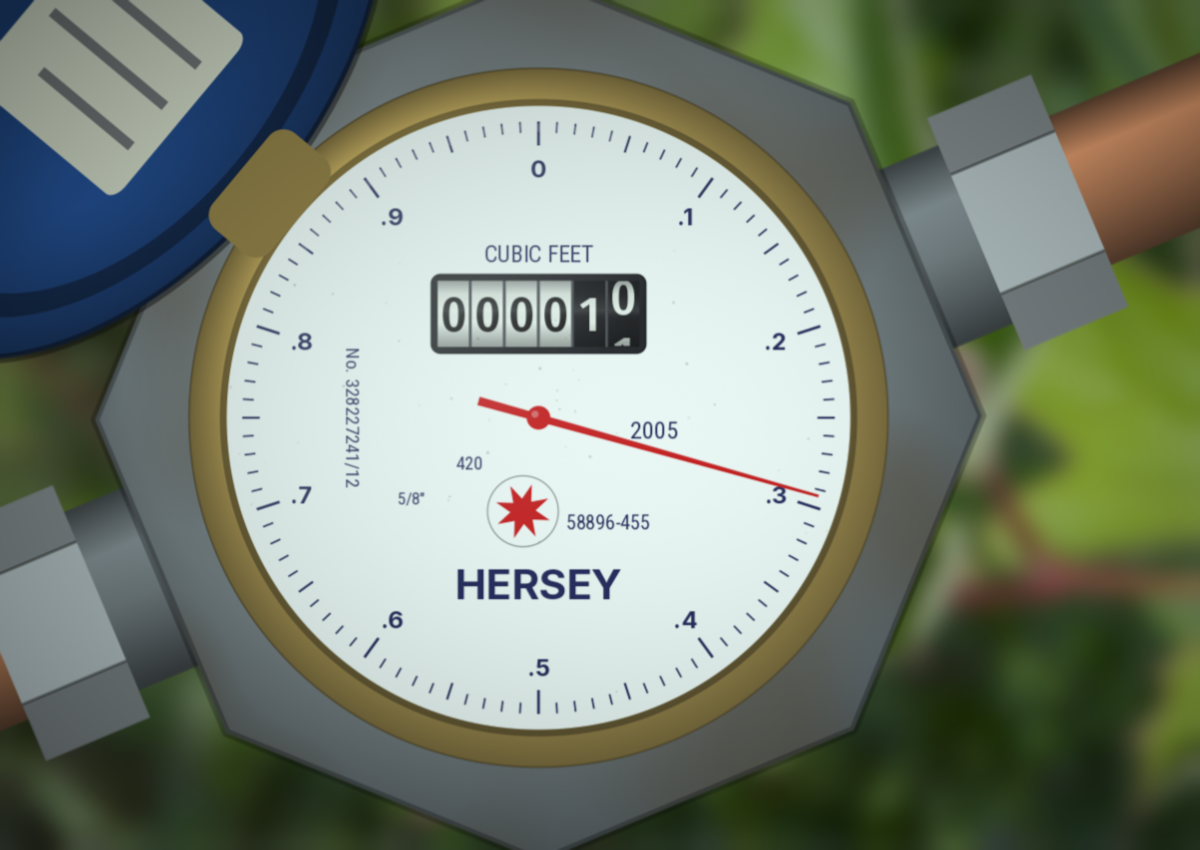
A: 10.29ft³
